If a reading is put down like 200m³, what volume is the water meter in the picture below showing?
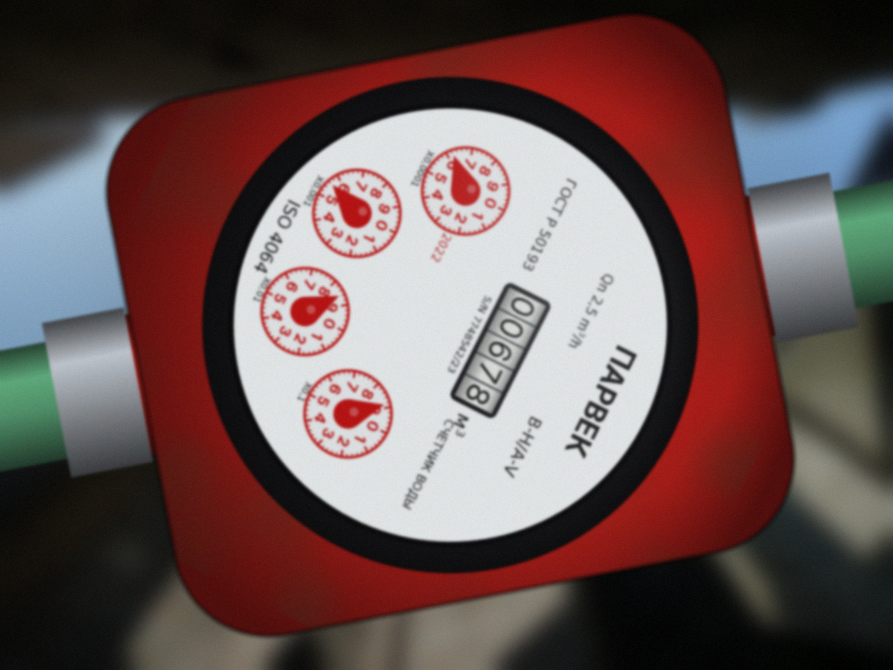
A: 678.8856m³
